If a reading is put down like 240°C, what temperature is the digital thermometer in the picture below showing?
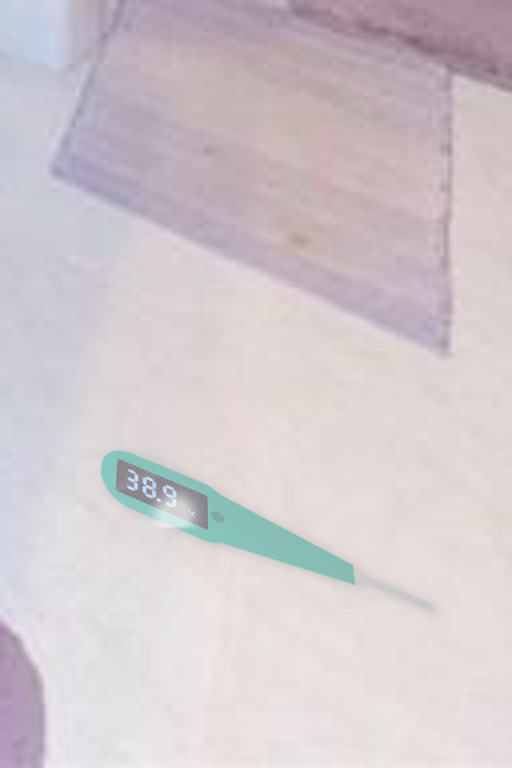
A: 38.9°C
